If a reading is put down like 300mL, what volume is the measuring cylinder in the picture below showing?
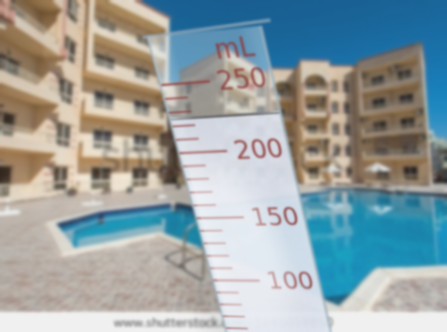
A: 225mL
